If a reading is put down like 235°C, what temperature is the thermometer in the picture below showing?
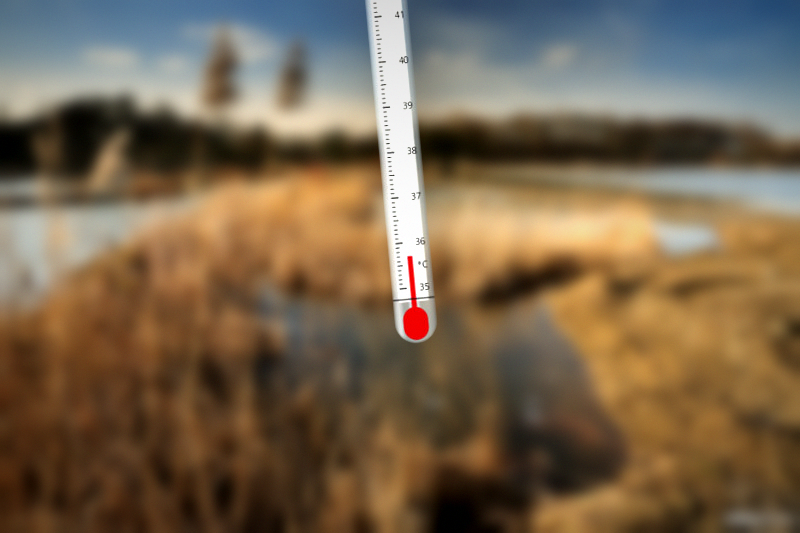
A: 35.7°C
